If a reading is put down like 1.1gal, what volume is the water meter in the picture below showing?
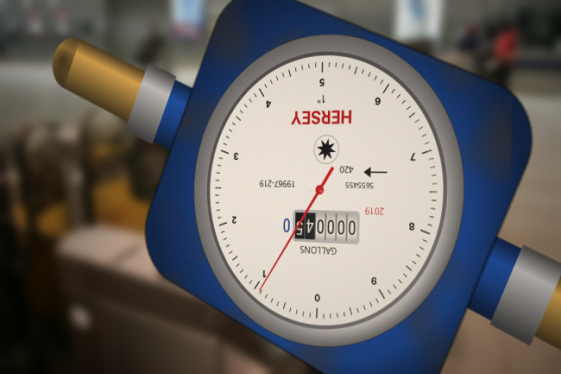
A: 450.9gal
